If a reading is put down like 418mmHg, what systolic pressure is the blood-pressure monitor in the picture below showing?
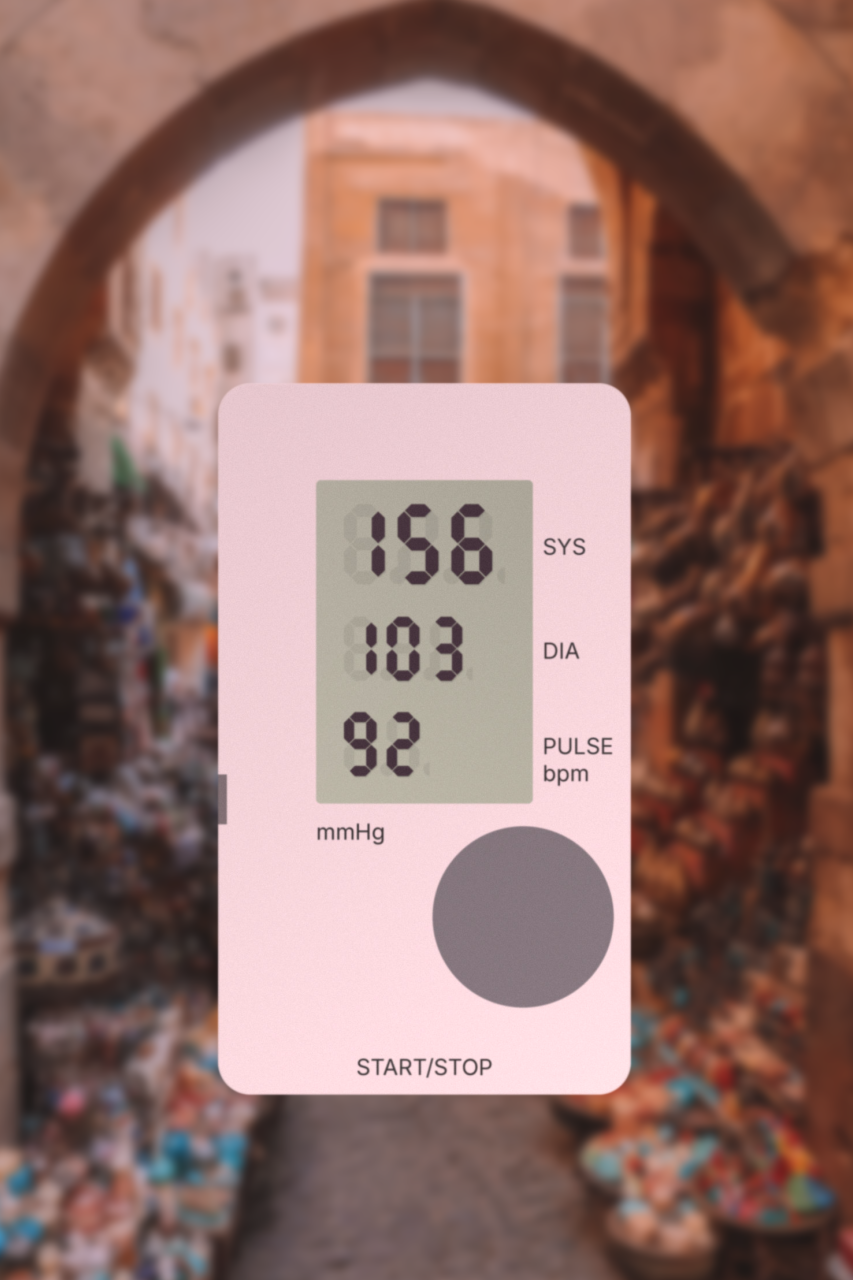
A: 156mmHg
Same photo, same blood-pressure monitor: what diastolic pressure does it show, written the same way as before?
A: 103mmHg
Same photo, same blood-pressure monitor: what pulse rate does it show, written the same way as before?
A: 92bpm
